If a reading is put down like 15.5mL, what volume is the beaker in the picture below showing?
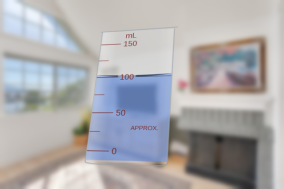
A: 100mL
